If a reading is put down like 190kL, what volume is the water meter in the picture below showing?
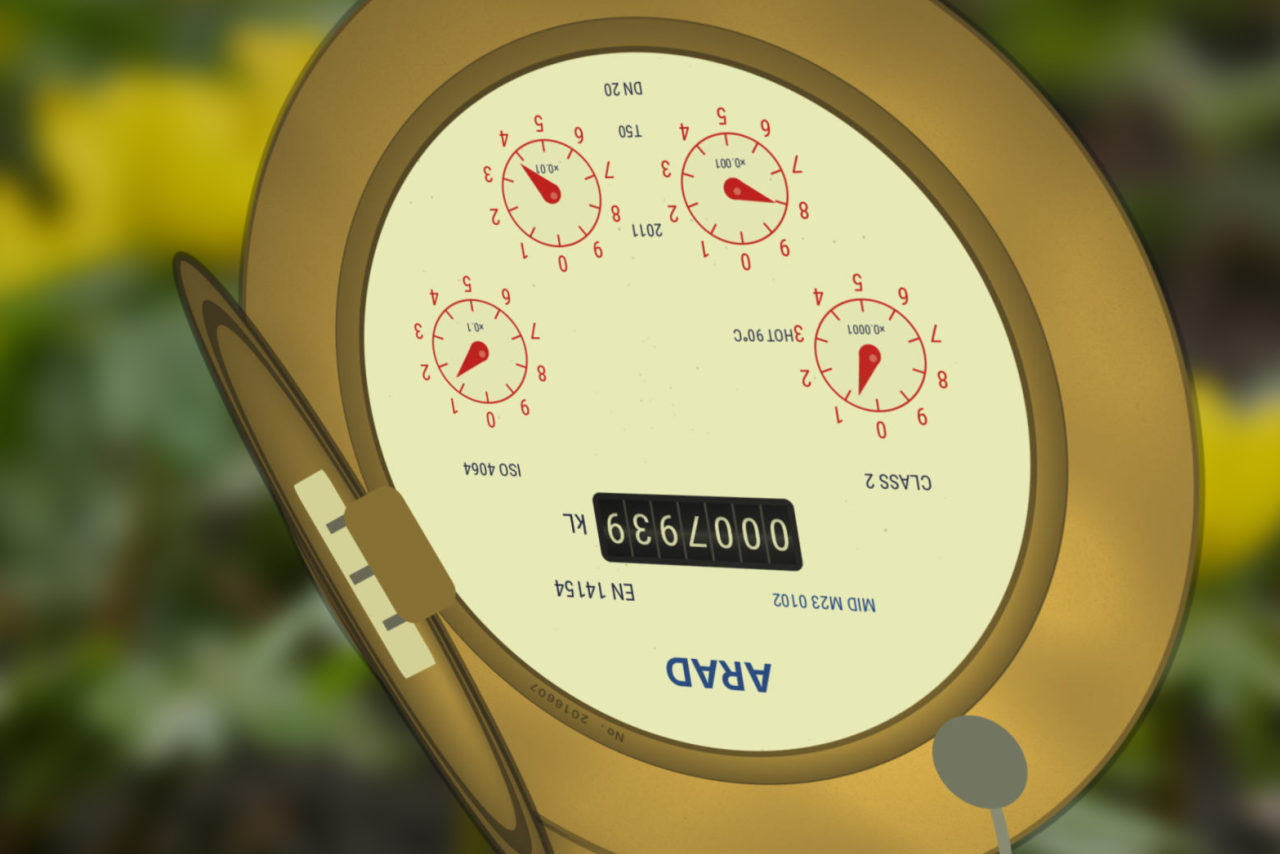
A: 7939.1380kL
